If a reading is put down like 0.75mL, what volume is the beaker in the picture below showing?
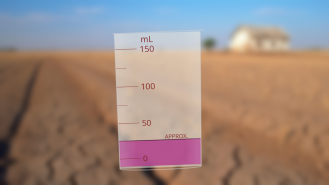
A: 25mL
